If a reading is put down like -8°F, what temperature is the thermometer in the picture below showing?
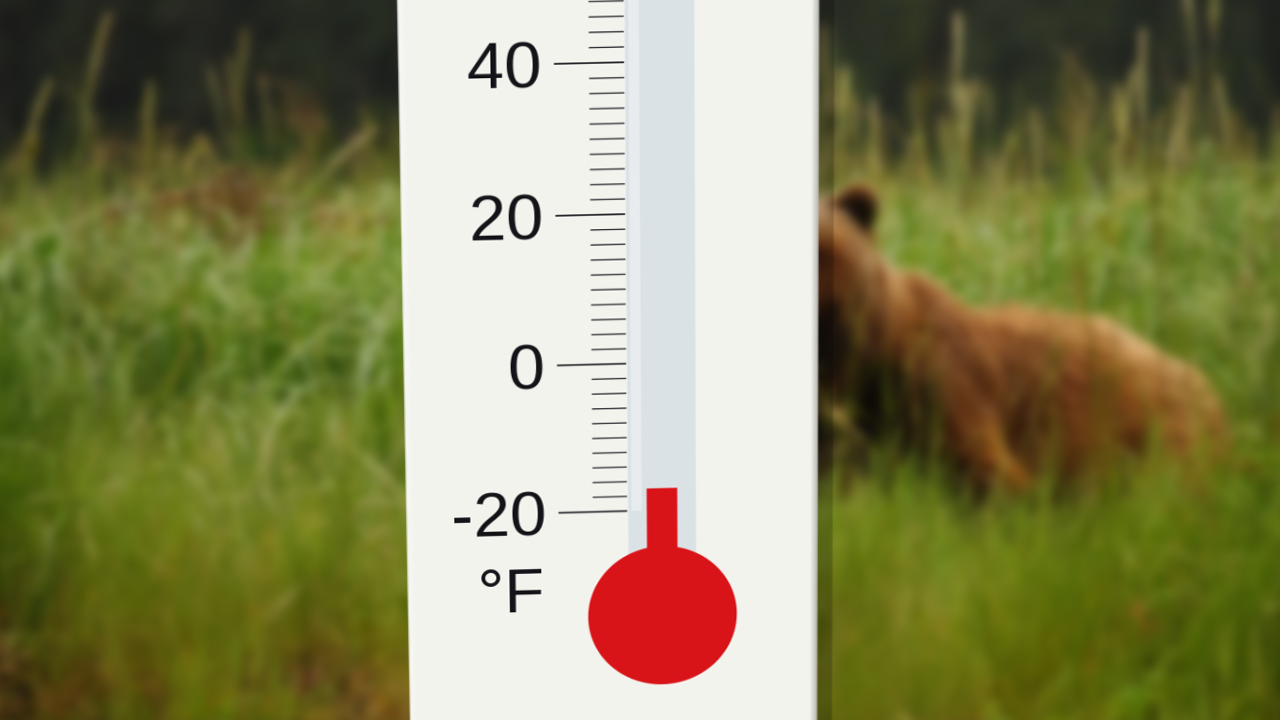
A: -17°F
